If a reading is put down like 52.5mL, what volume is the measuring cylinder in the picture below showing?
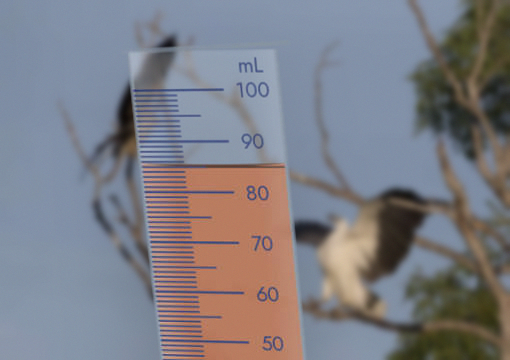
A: 85mL
